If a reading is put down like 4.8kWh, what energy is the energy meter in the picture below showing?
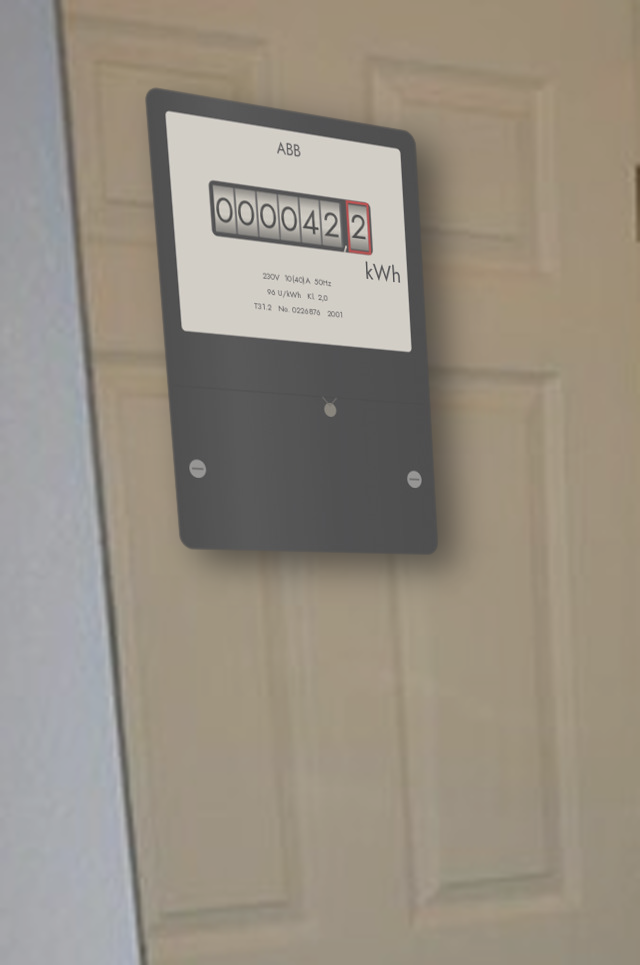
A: 42.2kWh
